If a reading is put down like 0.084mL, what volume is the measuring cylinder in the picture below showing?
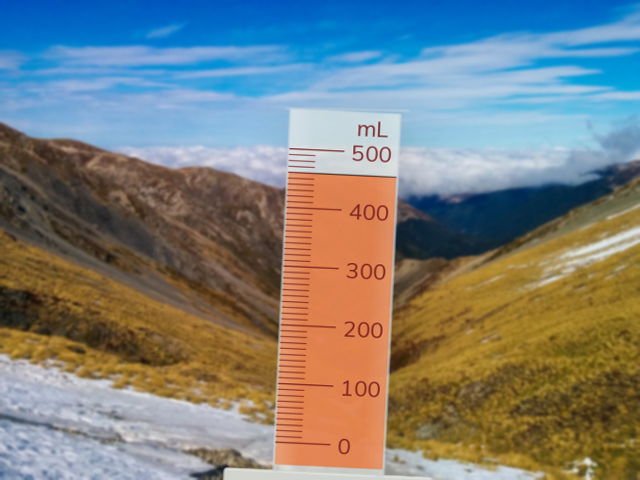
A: 460mL
